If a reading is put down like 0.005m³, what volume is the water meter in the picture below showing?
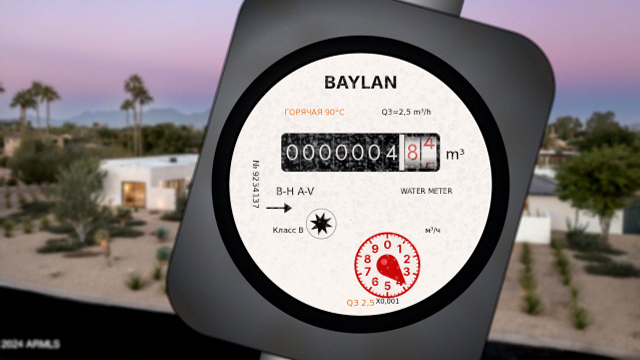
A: 4.843m³
